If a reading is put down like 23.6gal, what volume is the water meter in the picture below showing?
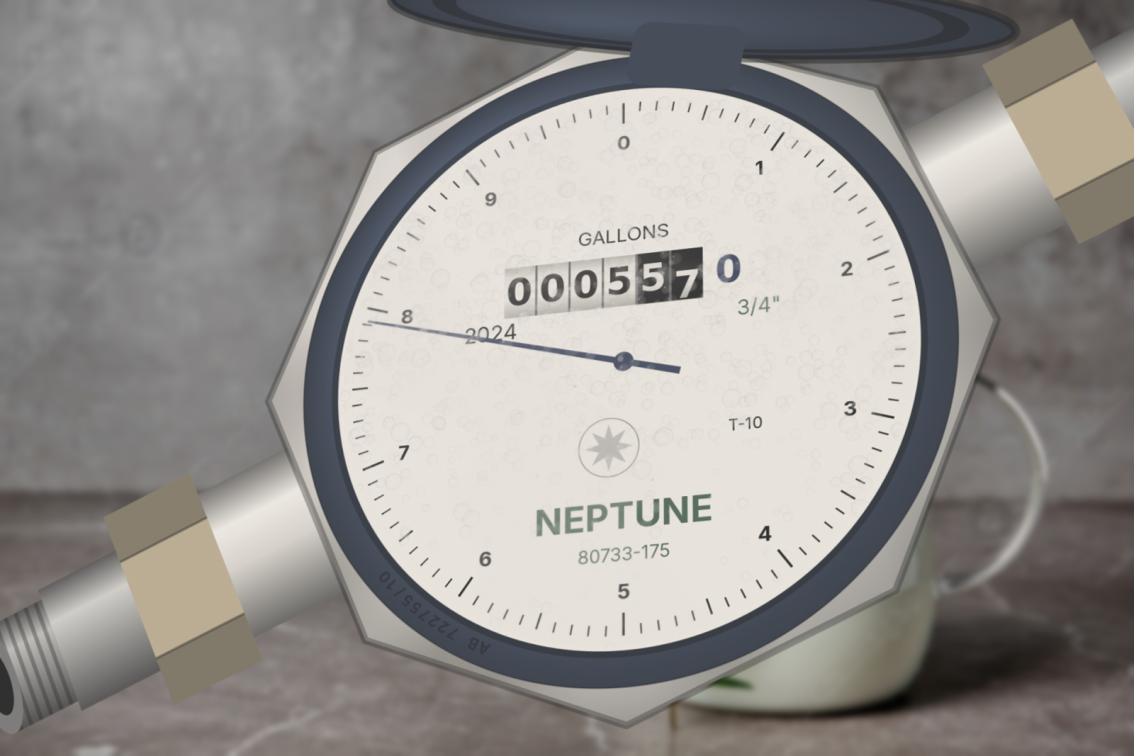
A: 5567.9gal
